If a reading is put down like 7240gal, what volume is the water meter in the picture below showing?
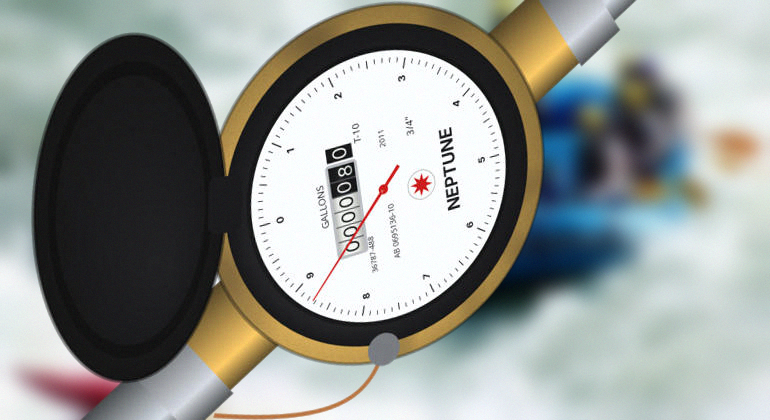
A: 78.7gal
